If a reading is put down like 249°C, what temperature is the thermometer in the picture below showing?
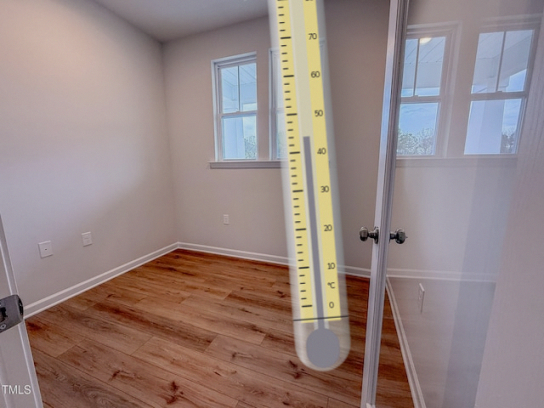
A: 44°C
